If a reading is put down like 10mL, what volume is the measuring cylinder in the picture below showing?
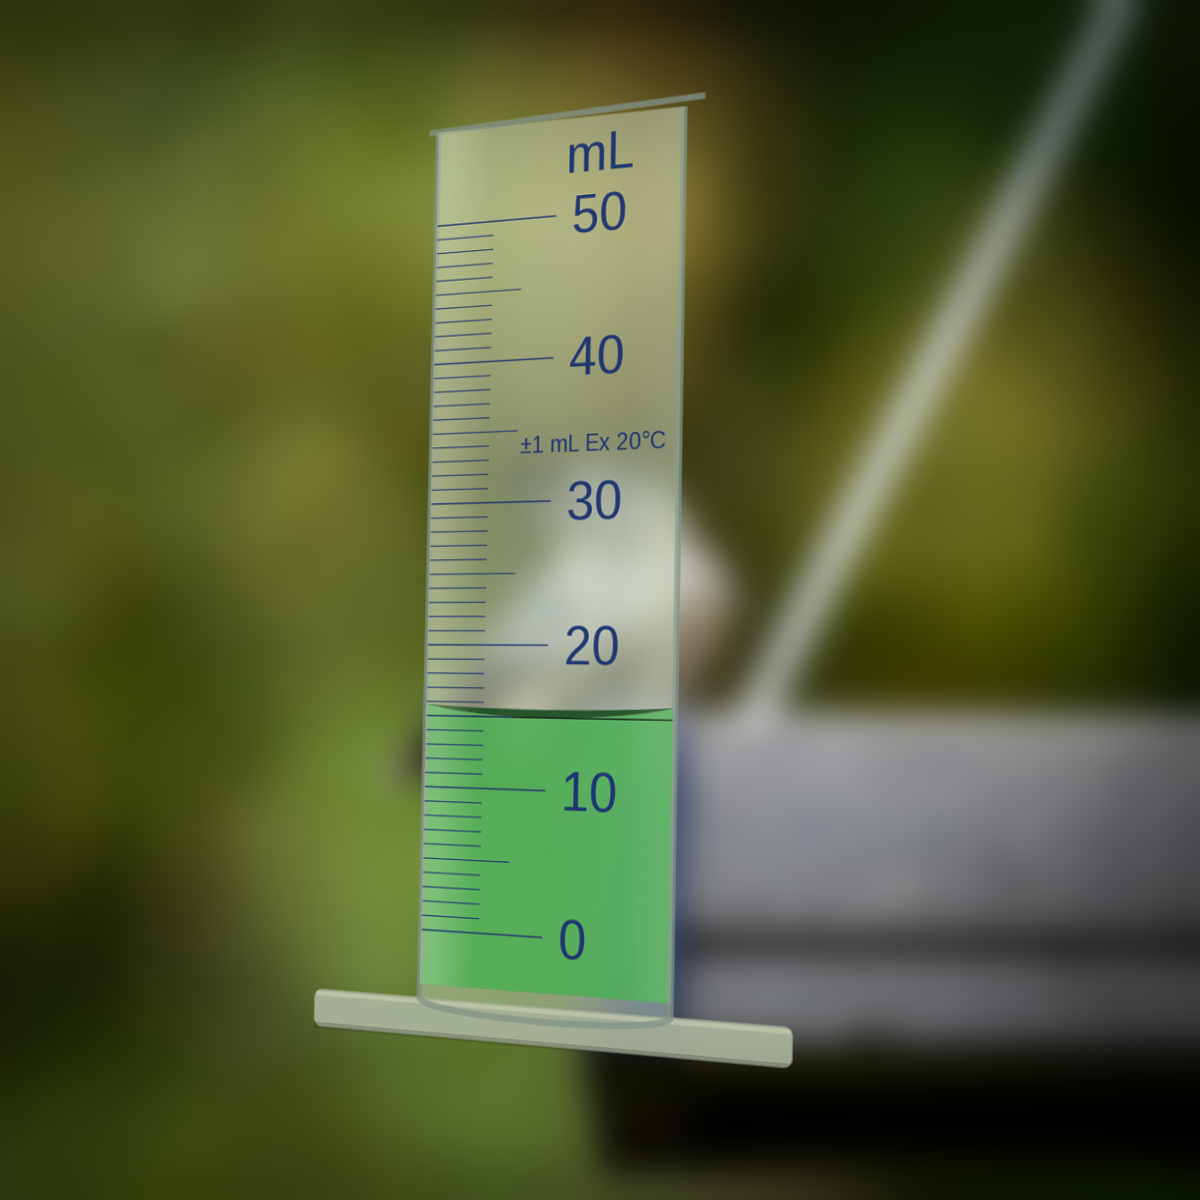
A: 15mL
